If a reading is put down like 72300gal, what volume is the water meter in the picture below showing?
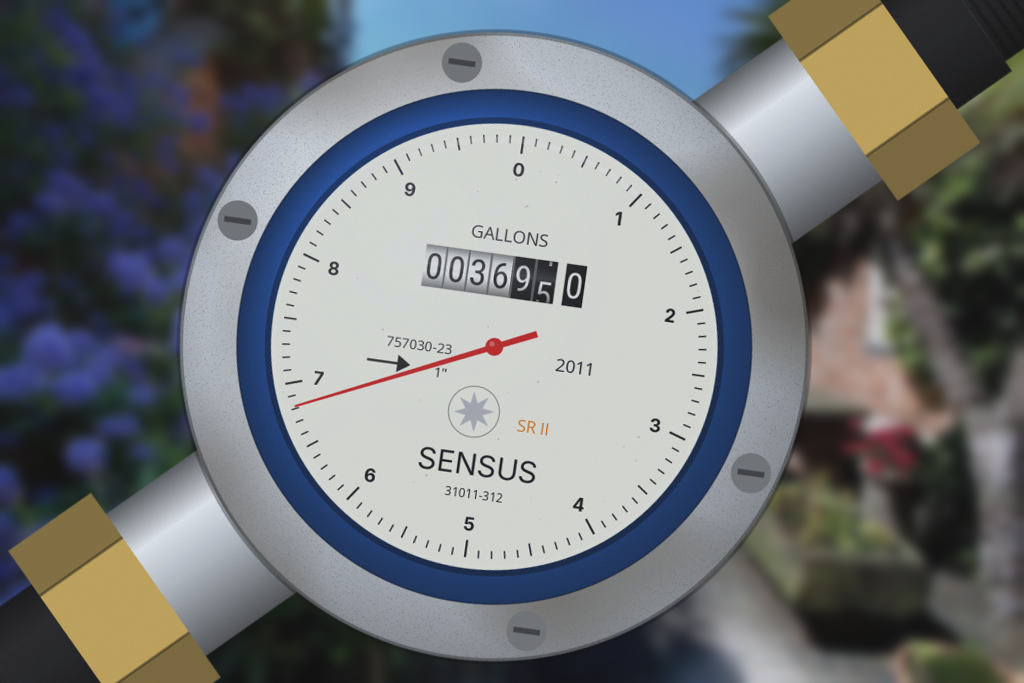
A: 36946.8gal
